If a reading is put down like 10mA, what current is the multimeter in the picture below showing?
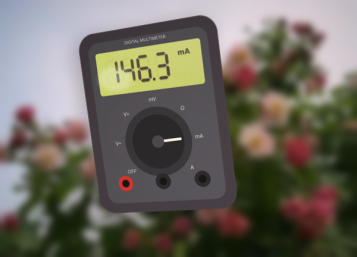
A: 146.3mA
